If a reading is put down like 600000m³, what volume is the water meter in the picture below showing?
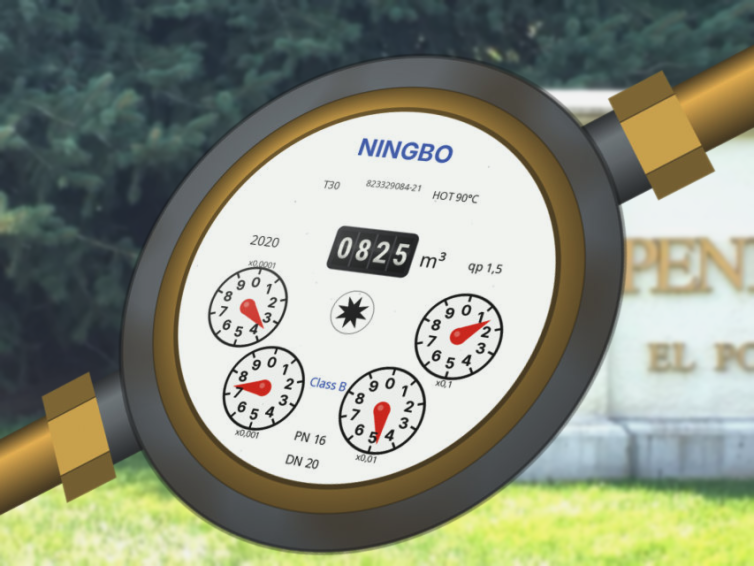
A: 825.1473m³
